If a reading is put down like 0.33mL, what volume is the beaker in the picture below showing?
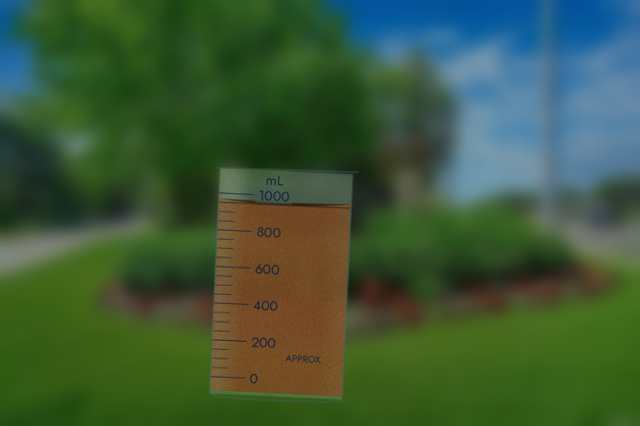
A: 950mL
